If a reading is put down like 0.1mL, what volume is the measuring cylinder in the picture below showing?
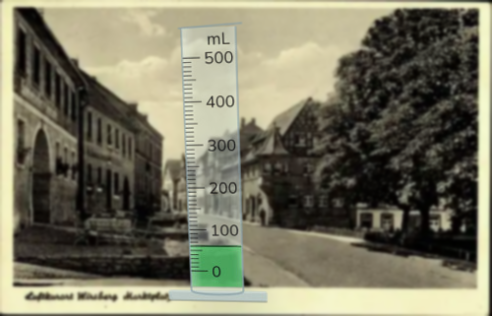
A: 60mL
